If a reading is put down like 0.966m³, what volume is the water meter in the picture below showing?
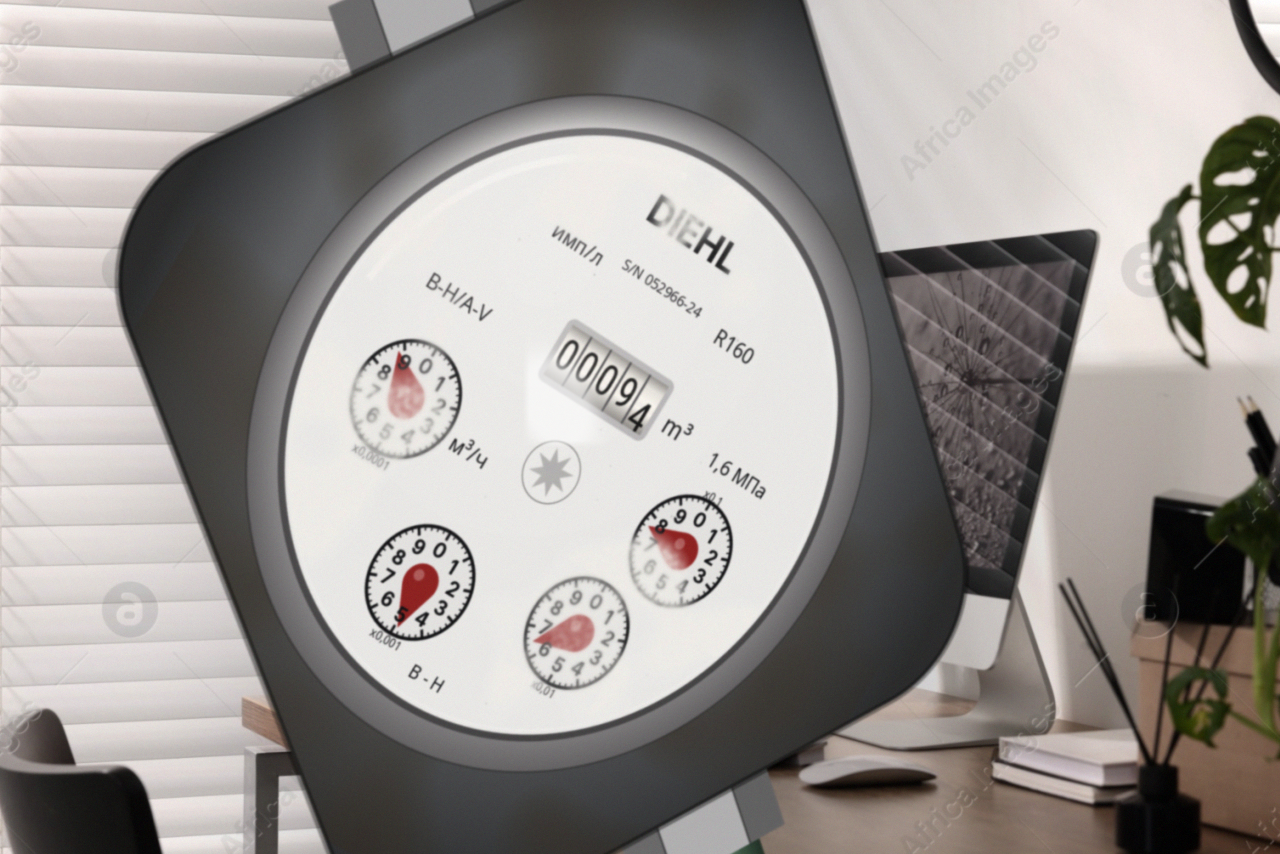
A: 93.7648m³
